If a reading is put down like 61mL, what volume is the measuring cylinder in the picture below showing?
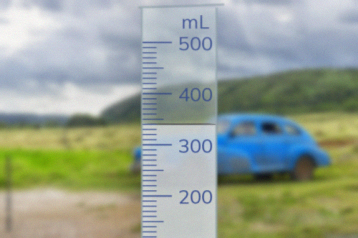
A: 340mL
